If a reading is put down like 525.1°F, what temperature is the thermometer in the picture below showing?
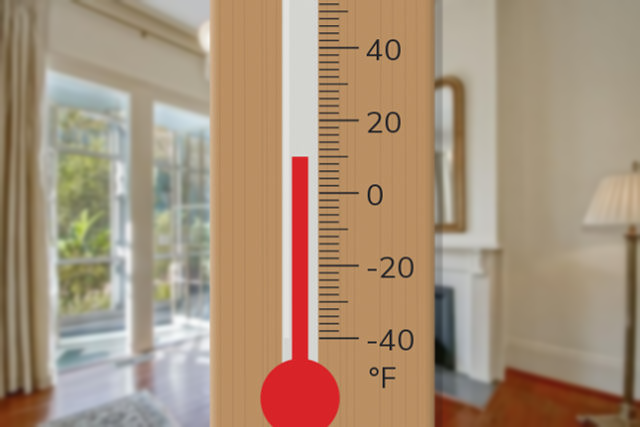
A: 10°F
